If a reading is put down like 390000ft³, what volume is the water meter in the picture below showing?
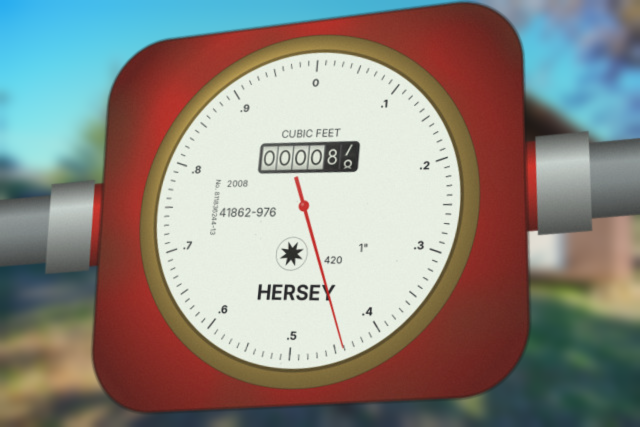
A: 87.44ft³
